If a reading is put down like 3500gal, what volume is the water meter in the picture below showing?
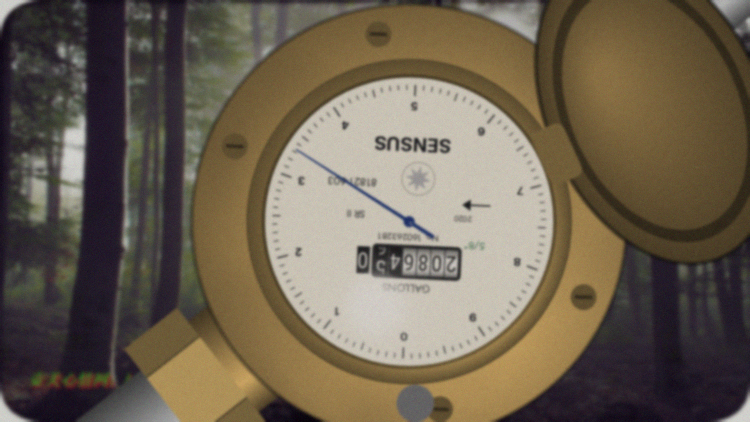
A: 2086453.3gal
